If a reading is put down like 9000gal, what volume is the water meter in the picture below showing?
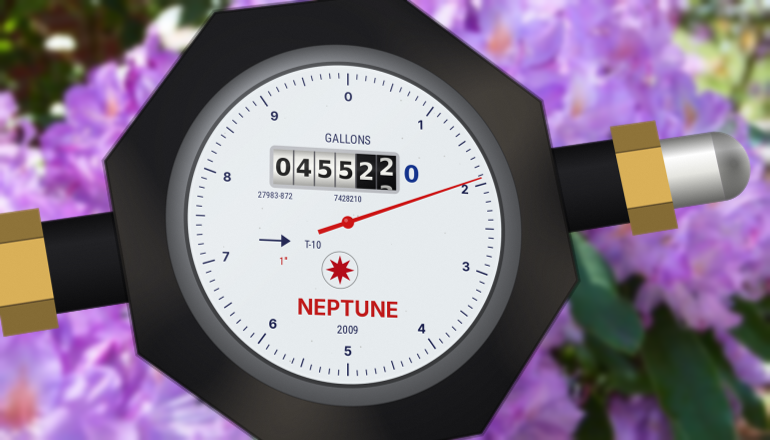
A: 455221.9gal
